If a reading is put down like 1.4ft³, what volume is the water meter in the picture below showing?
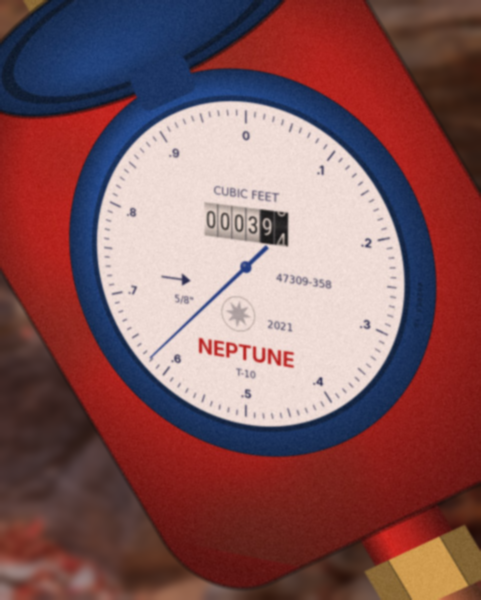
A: 393.62ft³
